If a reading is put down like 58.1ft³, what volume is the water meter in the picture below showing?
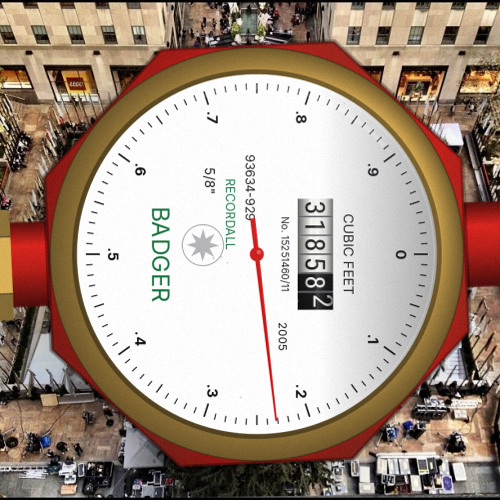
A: 318582.23ft³
